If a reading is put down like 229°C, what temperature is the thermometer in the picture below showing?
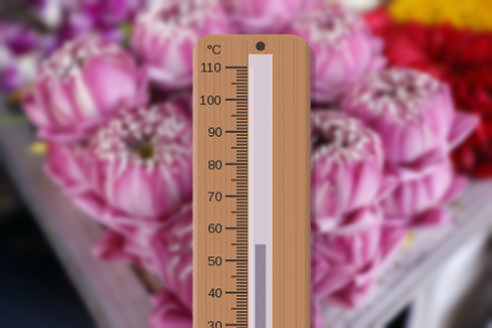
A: 55°C
